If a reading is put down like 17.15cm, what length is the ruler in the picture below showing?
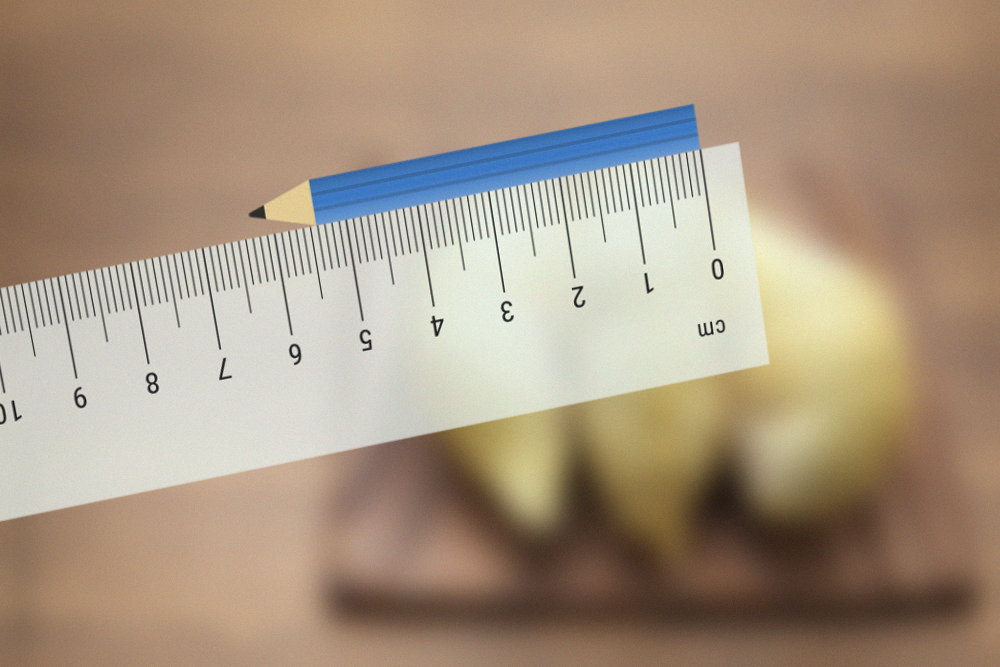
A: 6.3cm
